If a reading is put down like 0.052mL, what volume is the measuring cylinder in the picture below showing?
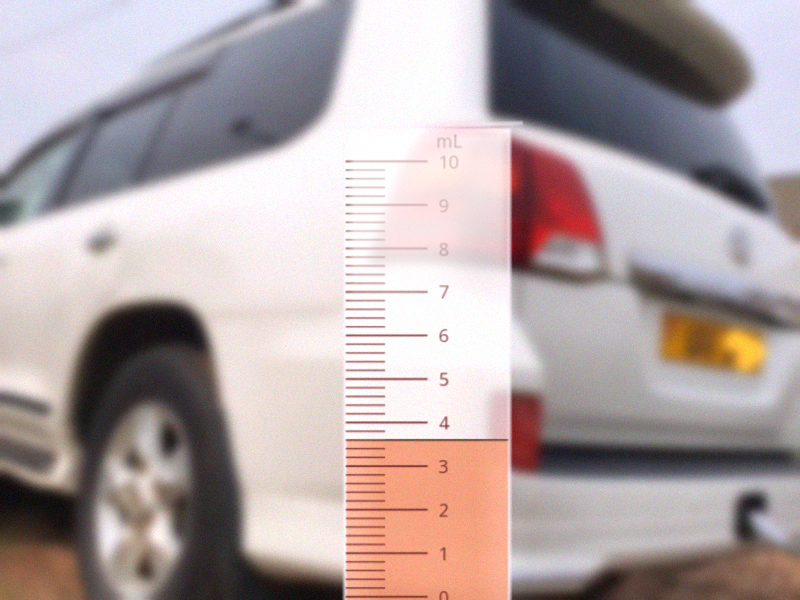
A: 3.6mL
